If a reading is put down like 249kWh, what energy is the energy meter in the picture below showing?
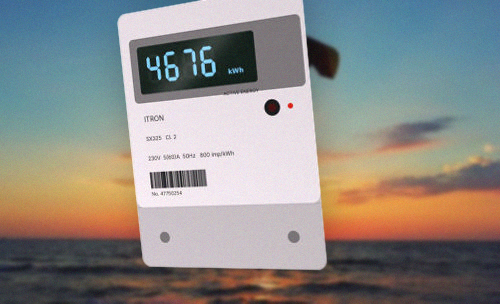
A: 4676kWh
